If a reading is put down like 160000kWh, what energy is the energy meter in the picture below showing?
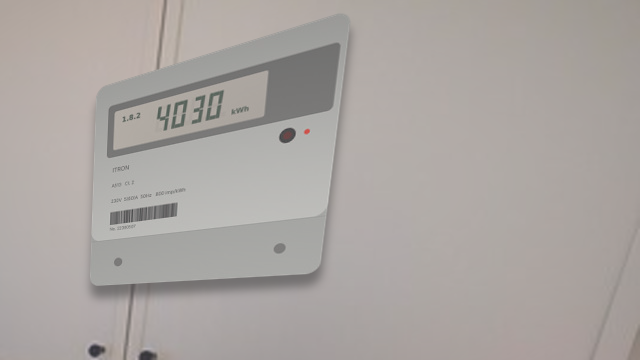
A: 4030kWh
